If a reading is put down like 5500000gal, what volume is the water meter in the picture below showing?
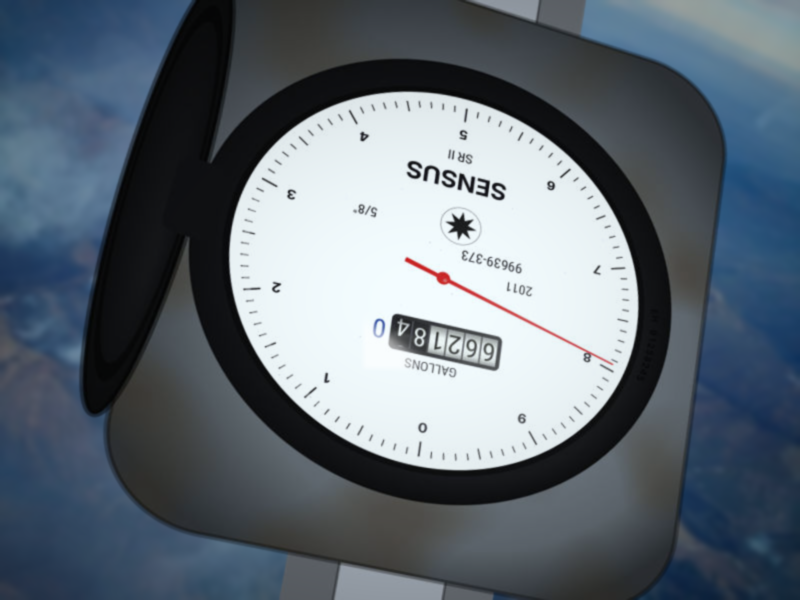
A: 6621837.9gal
